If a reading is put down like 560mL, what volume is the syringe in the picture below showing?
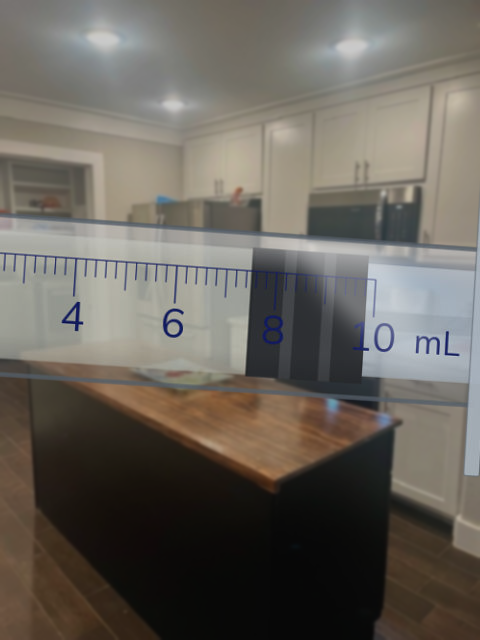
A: 7.5mL
